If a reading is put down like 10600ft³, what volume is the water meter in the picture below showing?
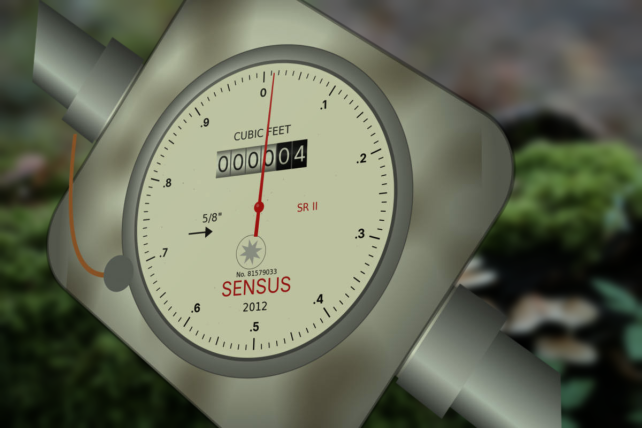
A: 4.01ft³
